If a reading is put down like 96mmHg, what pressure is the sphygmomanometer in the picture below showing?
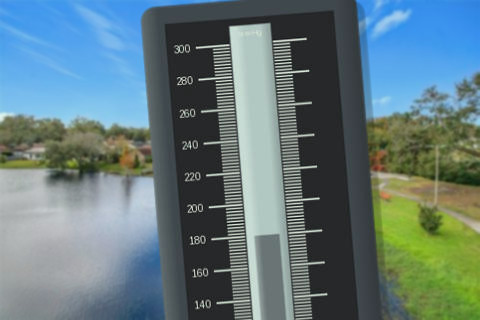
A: 180mmHg
